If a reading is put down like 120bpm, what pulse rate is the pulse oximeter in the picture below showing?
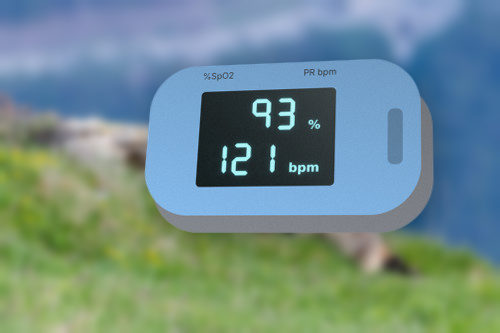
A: 121bpm
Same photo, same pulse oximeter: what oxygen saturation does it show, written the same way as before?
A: 93%
